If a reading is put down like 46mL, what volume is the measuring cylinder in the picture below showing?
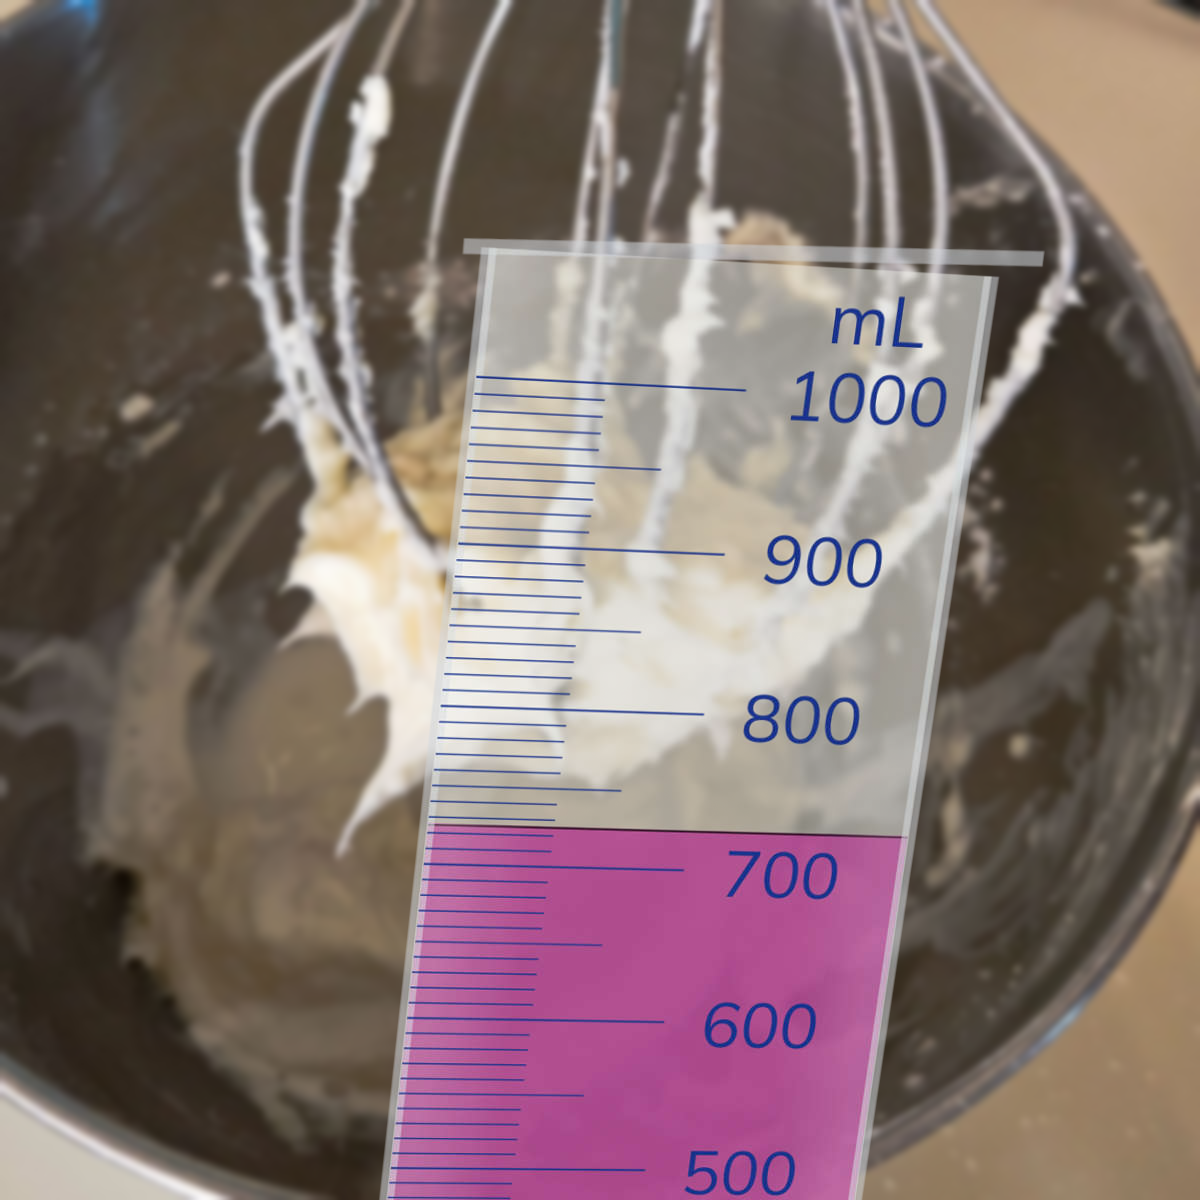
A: 725mL
